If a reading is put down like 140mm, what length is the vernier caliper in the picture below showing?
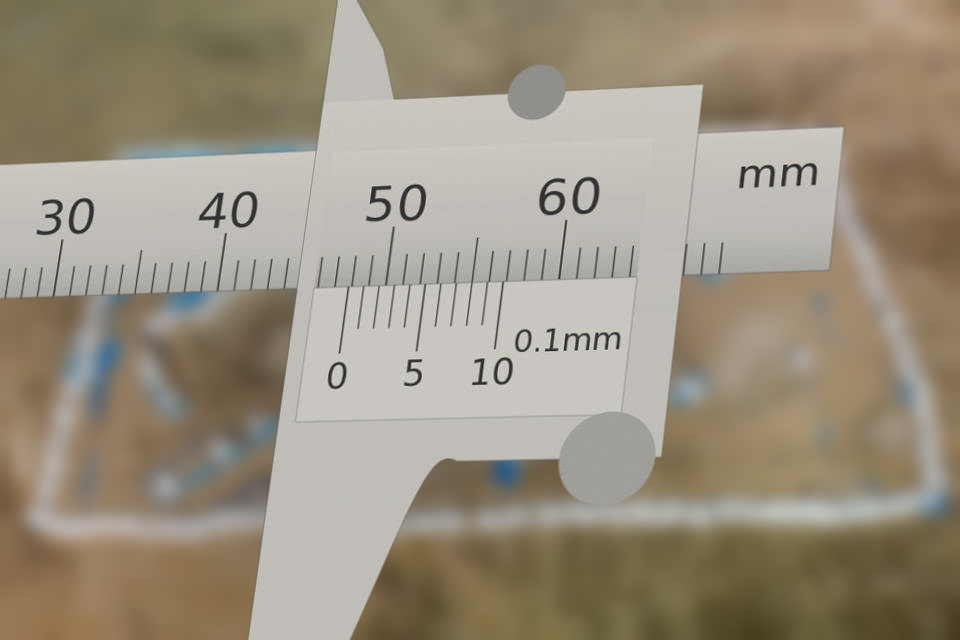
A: 47.8mm
